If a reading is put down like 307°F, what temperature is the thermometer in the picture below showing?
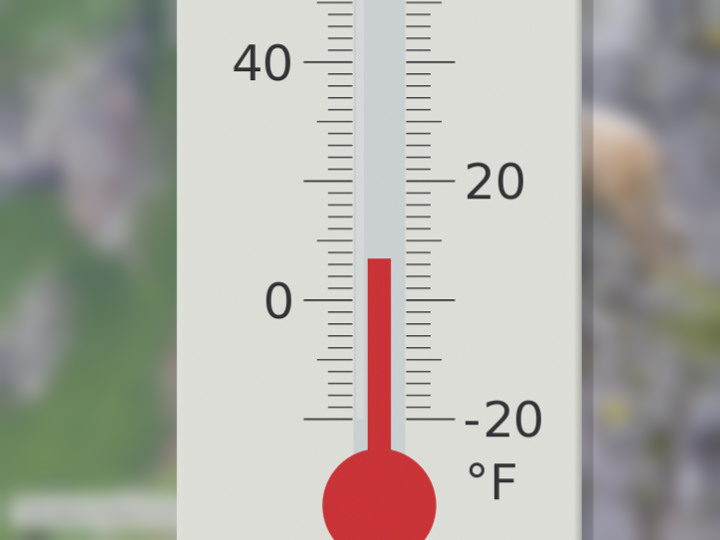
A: 7°F
